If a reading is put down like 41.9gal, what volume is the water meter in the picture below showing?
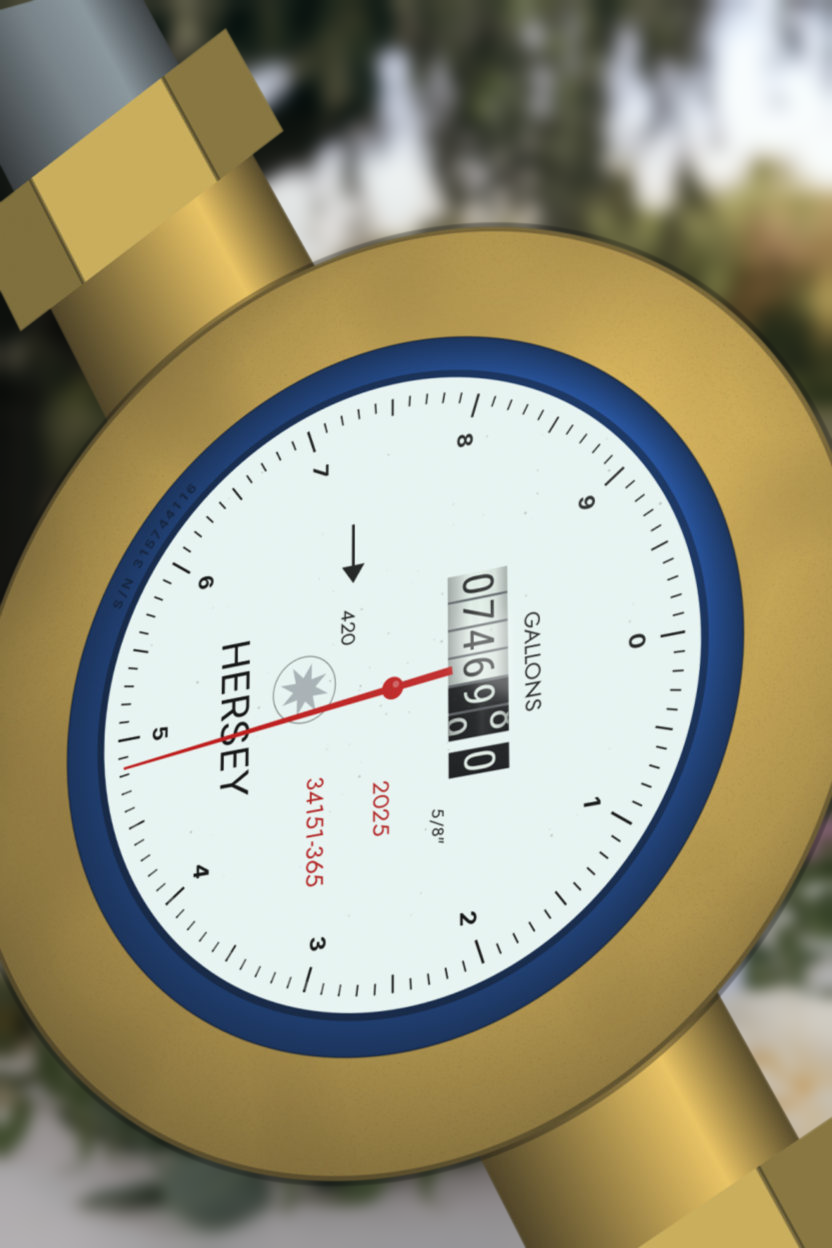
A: 746984.8gal
